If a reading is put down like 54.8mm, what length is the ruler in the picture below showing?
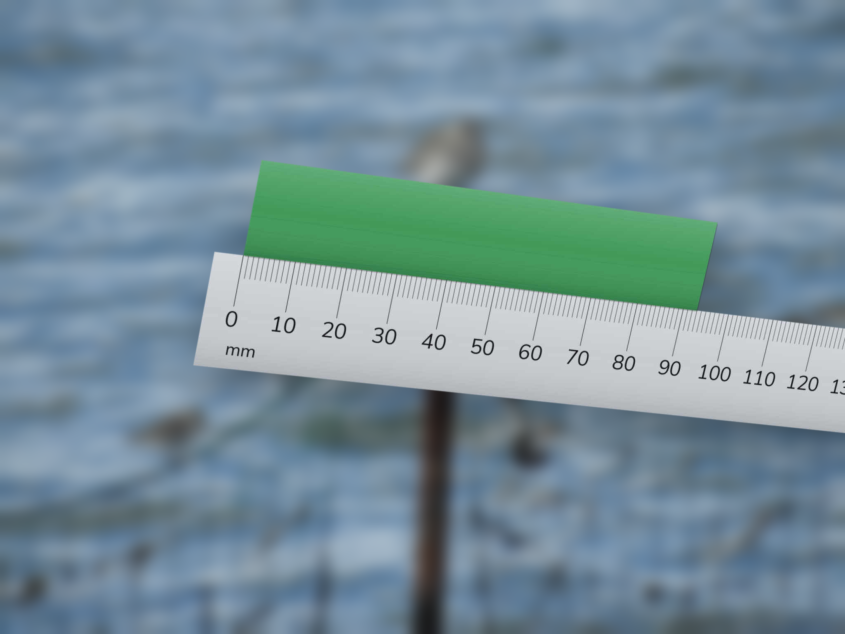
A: 93mm
